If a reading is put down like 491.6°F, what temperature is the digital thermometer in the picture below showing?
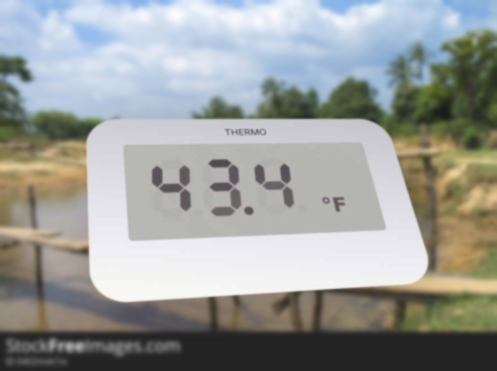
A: 43.4°F
